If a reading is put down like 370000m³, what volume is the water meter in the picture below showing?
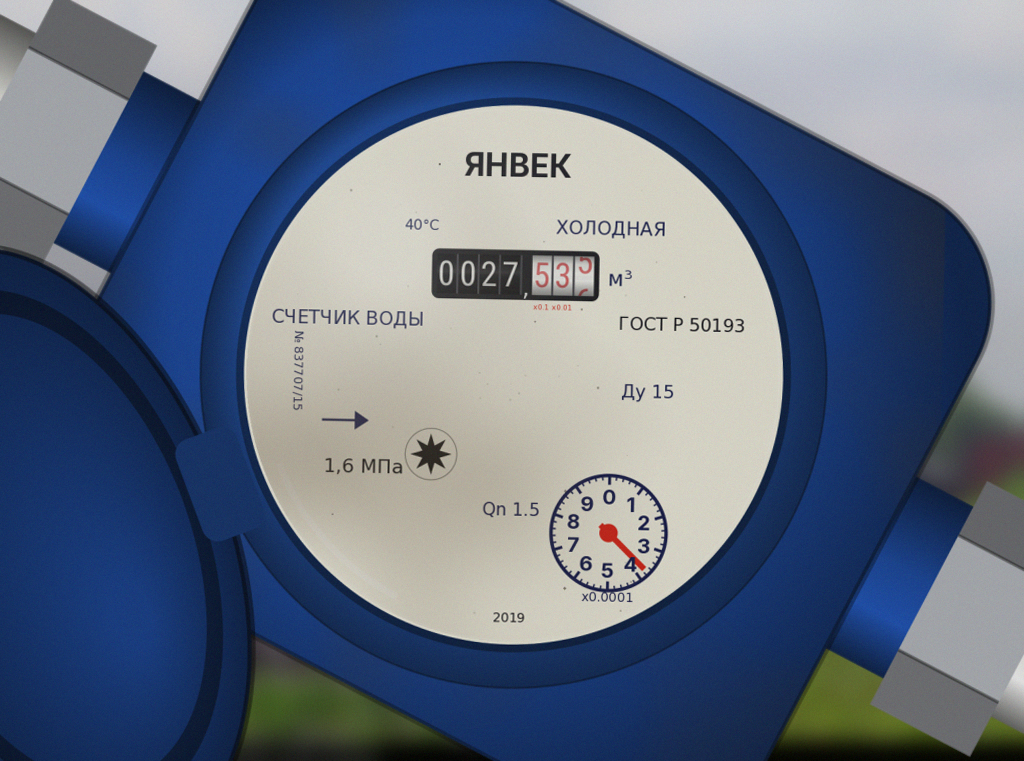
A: 27.5353m³
